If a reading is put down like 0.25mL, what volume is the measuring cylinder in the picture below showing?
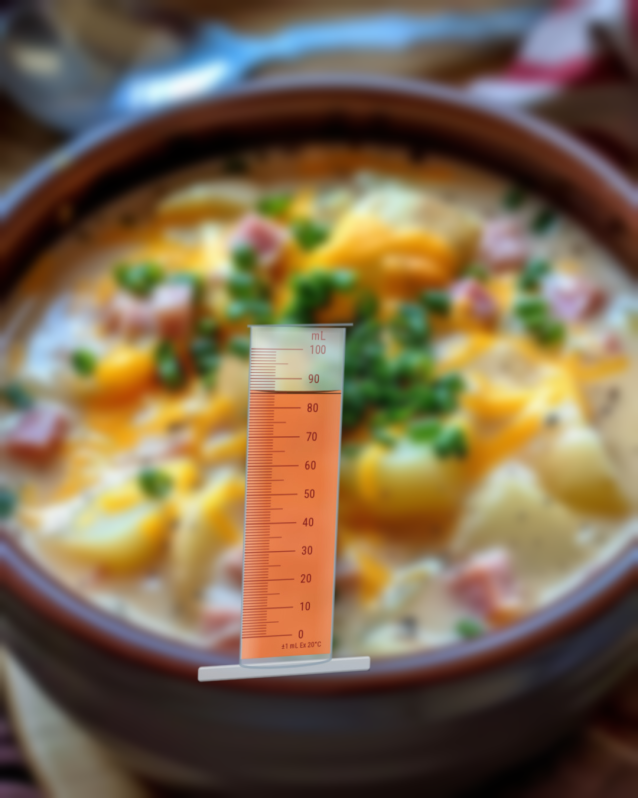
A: 85mL
